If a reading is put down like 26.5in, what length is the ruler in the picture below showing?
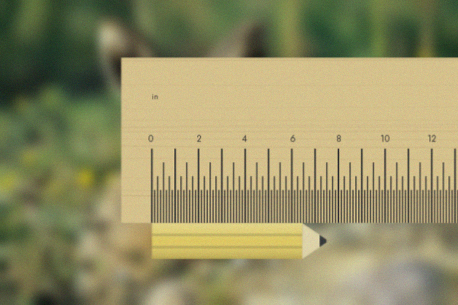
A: 7.5in
